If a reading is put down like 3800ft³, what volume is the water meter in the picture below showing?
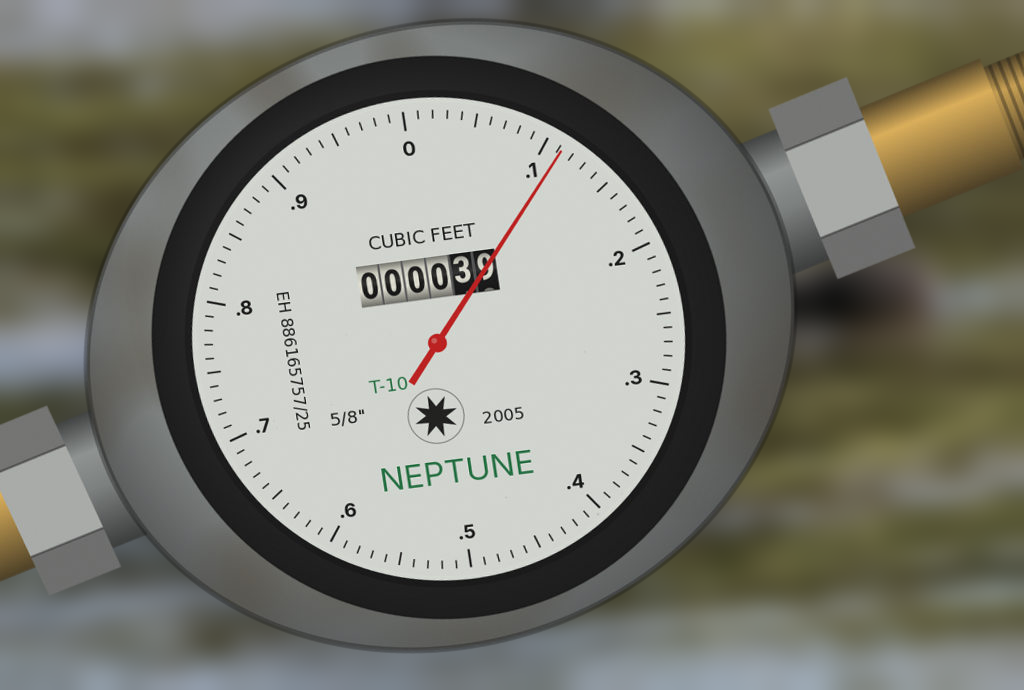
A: 39.11ft³
